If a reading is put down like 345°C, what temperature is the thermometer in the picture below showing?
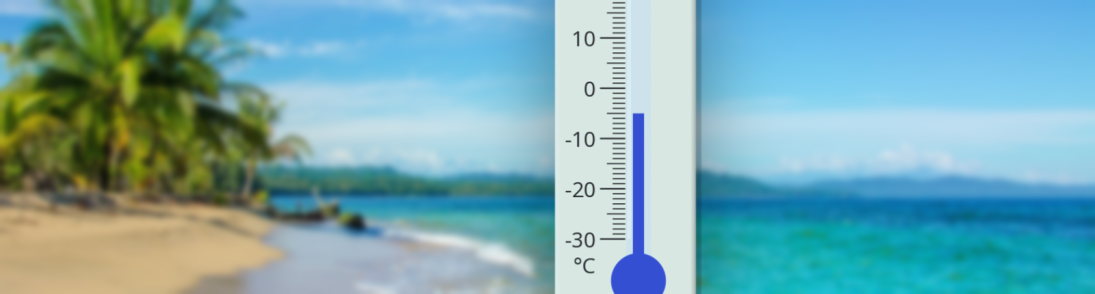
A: -5°C
